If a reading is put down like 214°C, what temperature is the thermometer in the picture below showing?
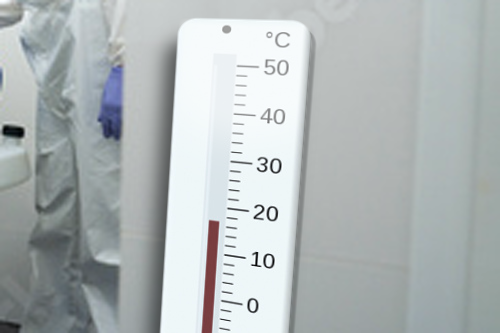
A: 17°C
